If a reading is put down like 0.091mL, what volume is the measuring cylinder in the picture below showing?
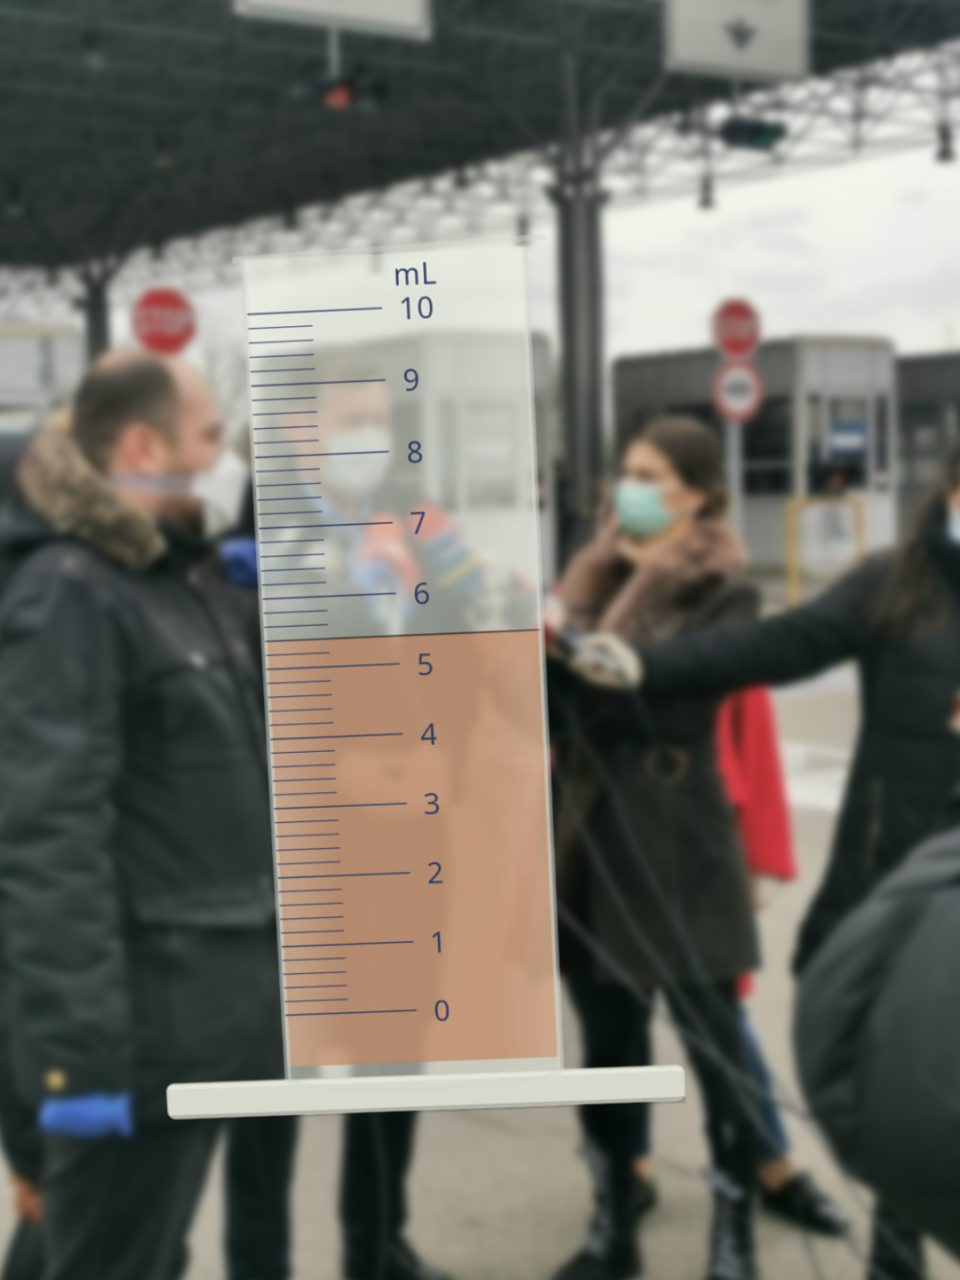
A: 5.4mL
